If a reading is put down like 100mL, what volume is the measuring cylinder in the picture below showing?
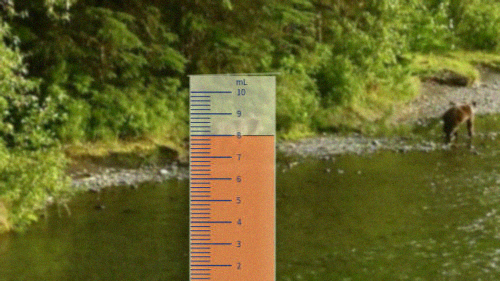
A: 8mL
